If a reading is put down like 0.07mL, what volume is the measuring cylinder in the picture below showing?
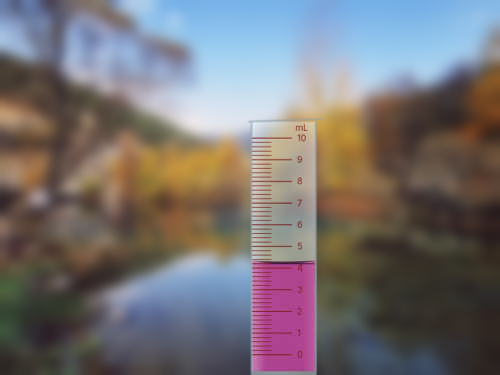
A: 4.2mL
